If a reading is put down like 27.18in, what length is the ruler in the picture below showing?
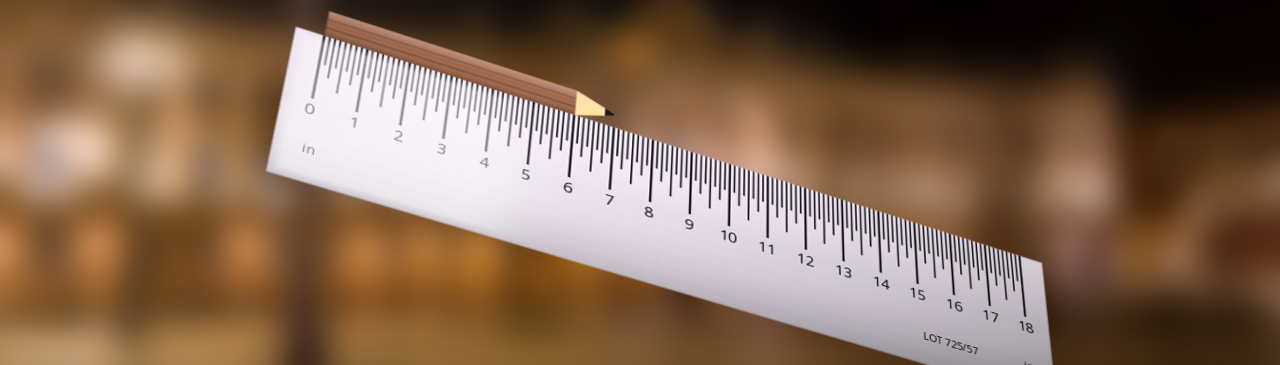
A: 7in
